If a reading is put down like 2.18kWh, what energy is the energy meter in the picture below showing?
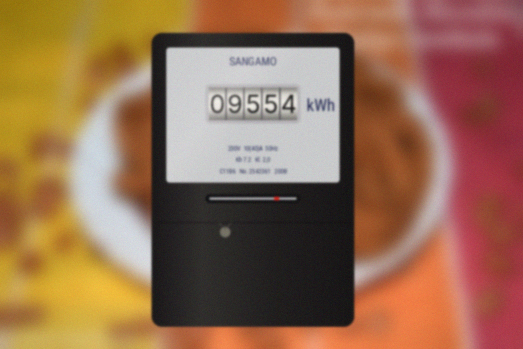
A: 9554kWh
